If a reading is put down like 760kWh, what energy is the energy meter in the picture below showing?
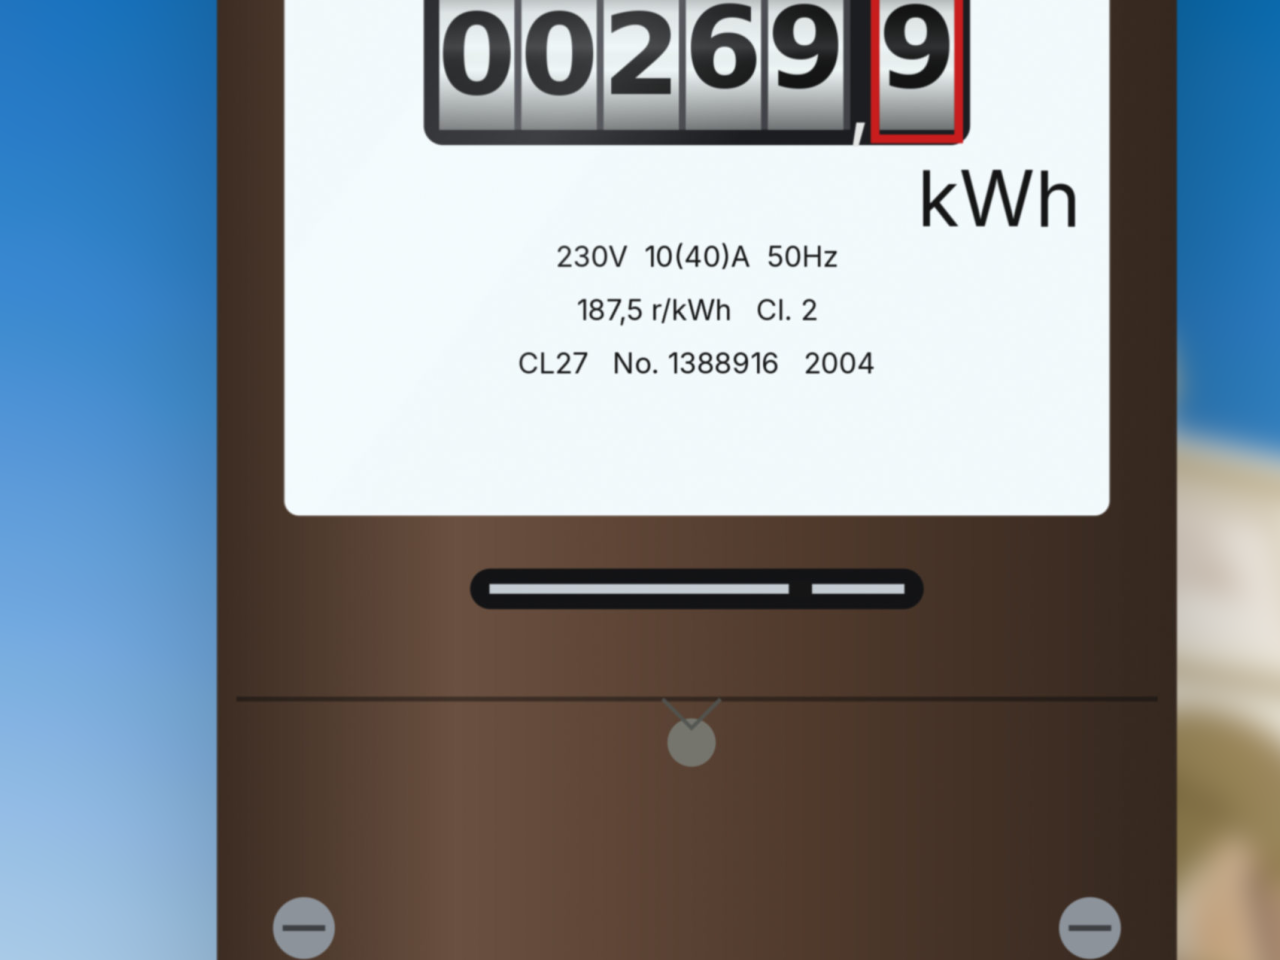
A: 269.9kWh
